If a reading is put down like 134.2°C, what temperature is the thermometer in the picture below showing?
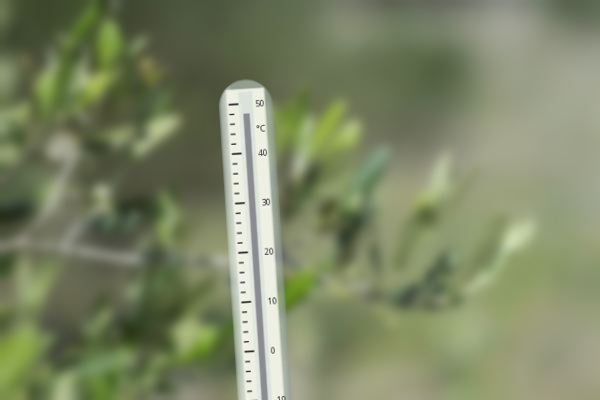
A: 48°C
